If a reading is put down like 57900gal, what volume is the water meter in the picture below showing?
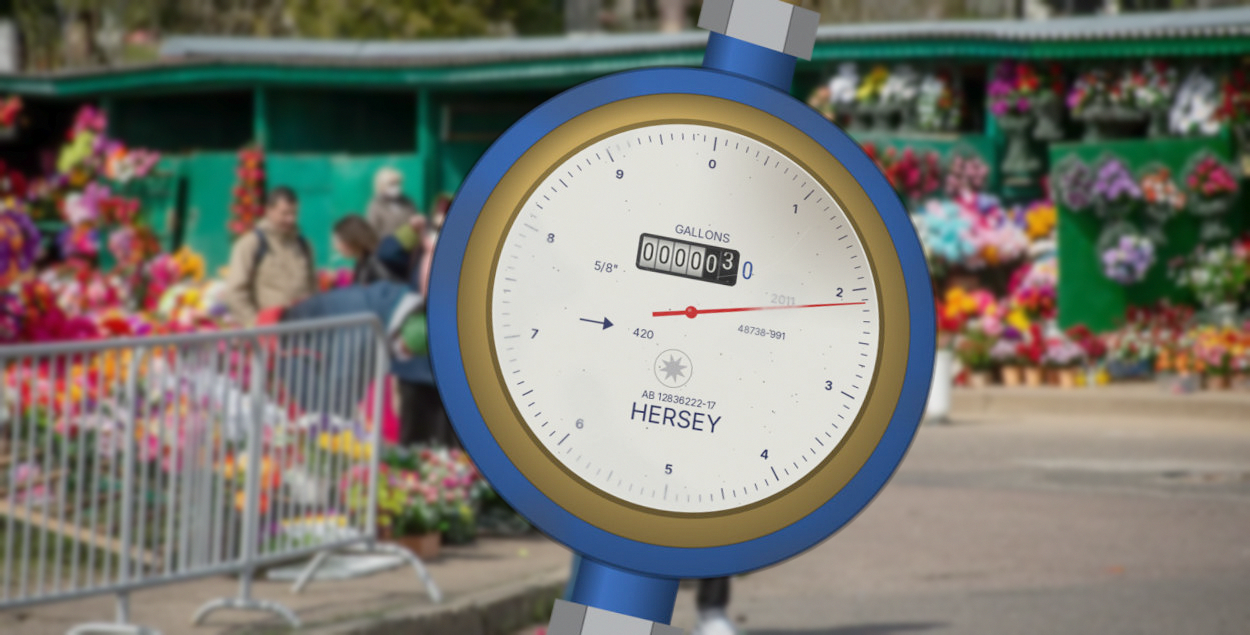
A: 32.1gal
